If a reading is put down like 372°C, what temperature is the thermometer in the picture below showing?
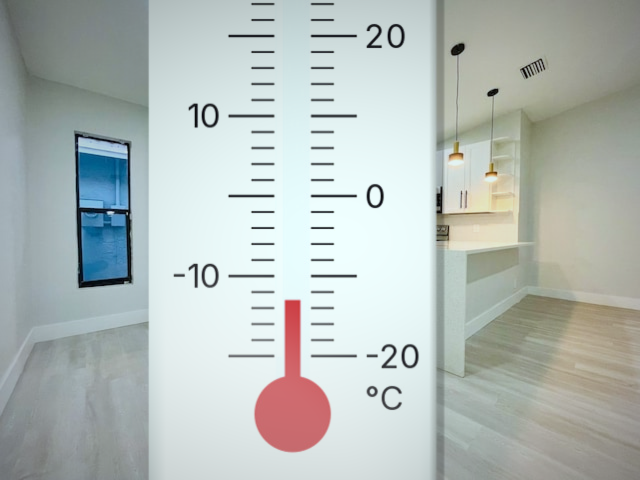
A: -13°C
